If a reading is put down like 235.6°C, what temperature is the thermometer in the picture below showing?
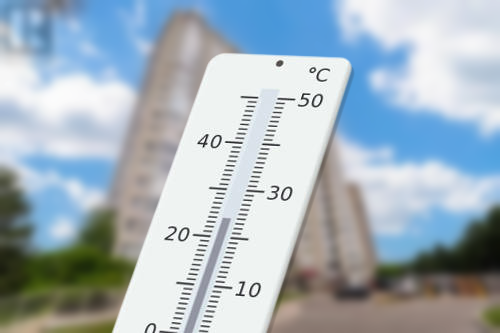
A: 24°C
